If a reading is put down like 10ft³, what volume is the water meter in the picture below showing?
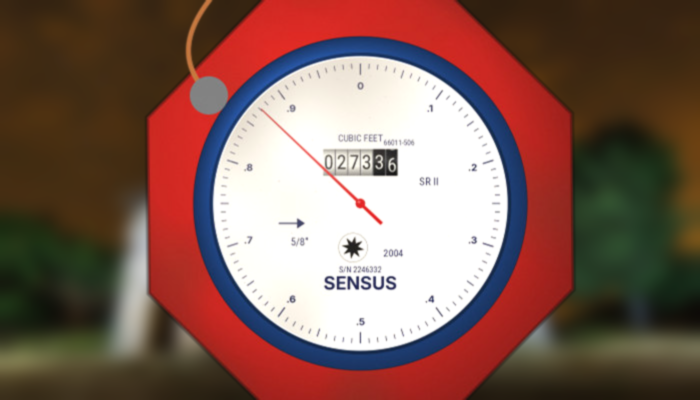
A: 27335.87ft³
